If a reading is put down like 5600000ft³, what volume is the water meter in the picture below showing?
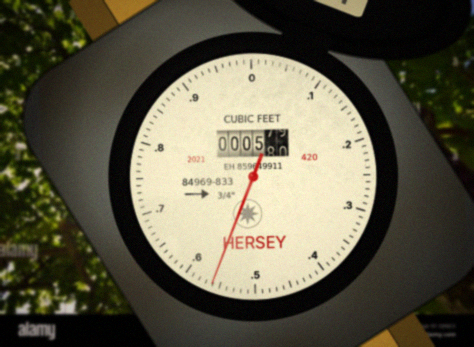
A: 579.56ft³
